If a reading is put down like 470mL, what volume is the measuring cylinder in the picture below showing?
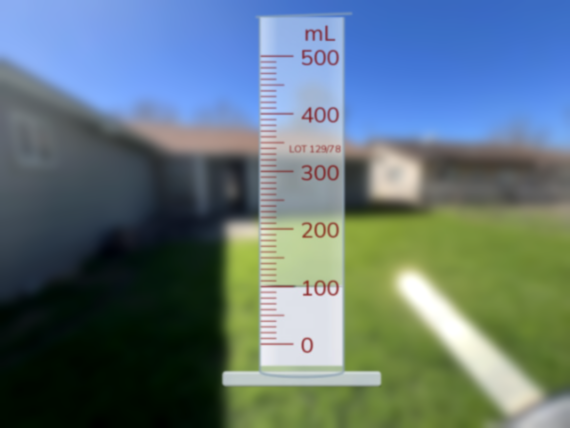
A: 100mL
